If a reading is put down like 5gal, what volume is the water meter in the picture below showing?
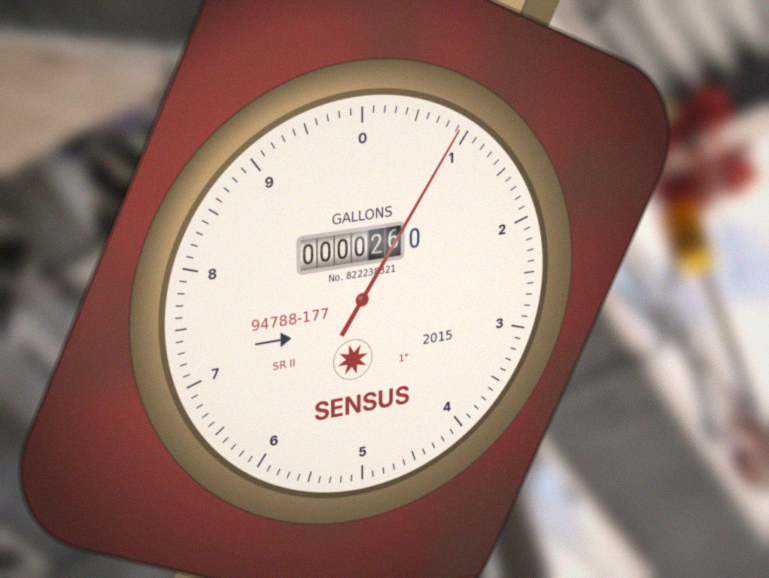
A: 260.9gal
